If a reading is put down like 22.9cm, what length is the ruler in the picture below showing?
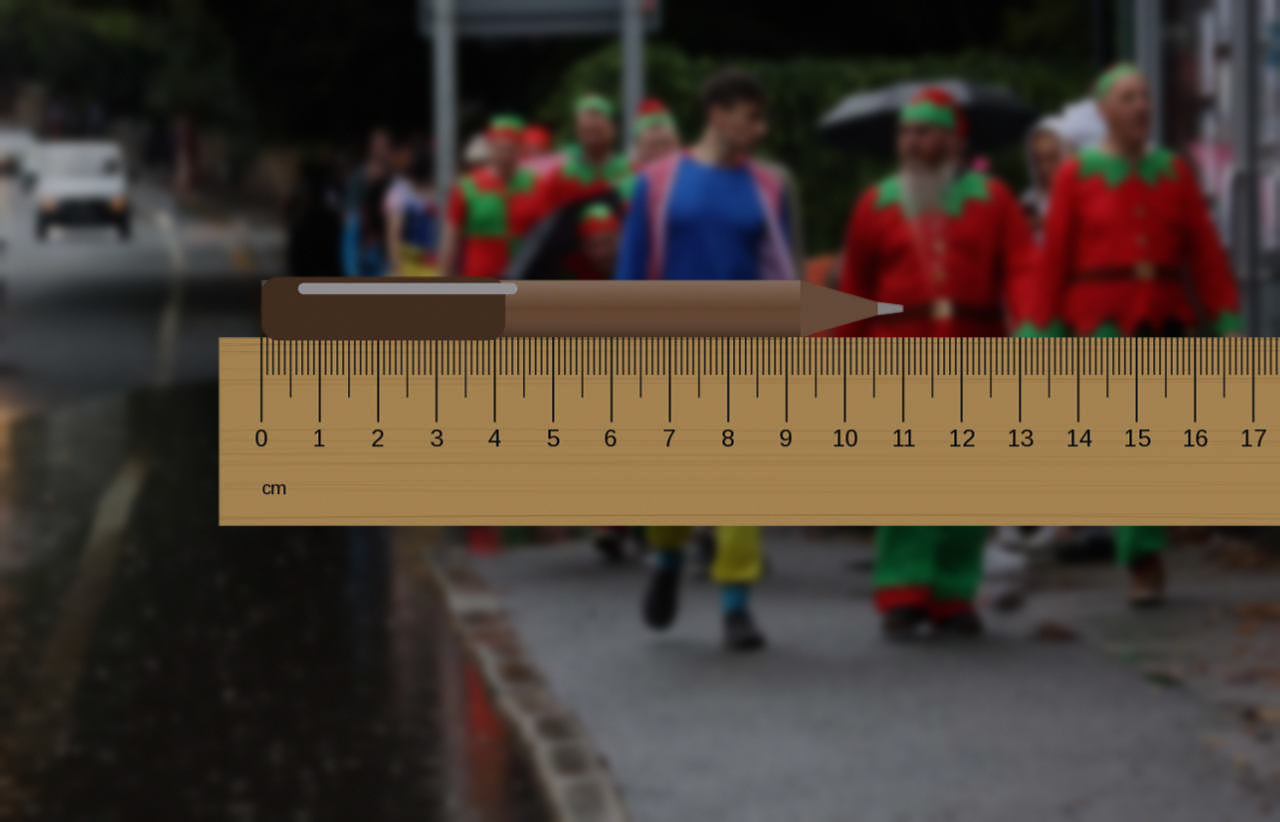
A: 11cm
